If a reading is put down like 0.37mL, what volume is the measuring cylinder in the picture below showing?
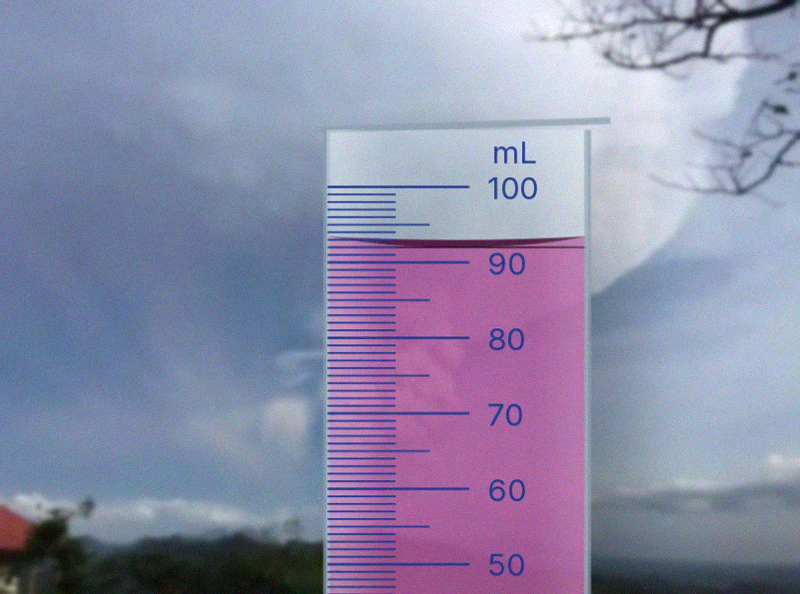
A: 92mL
